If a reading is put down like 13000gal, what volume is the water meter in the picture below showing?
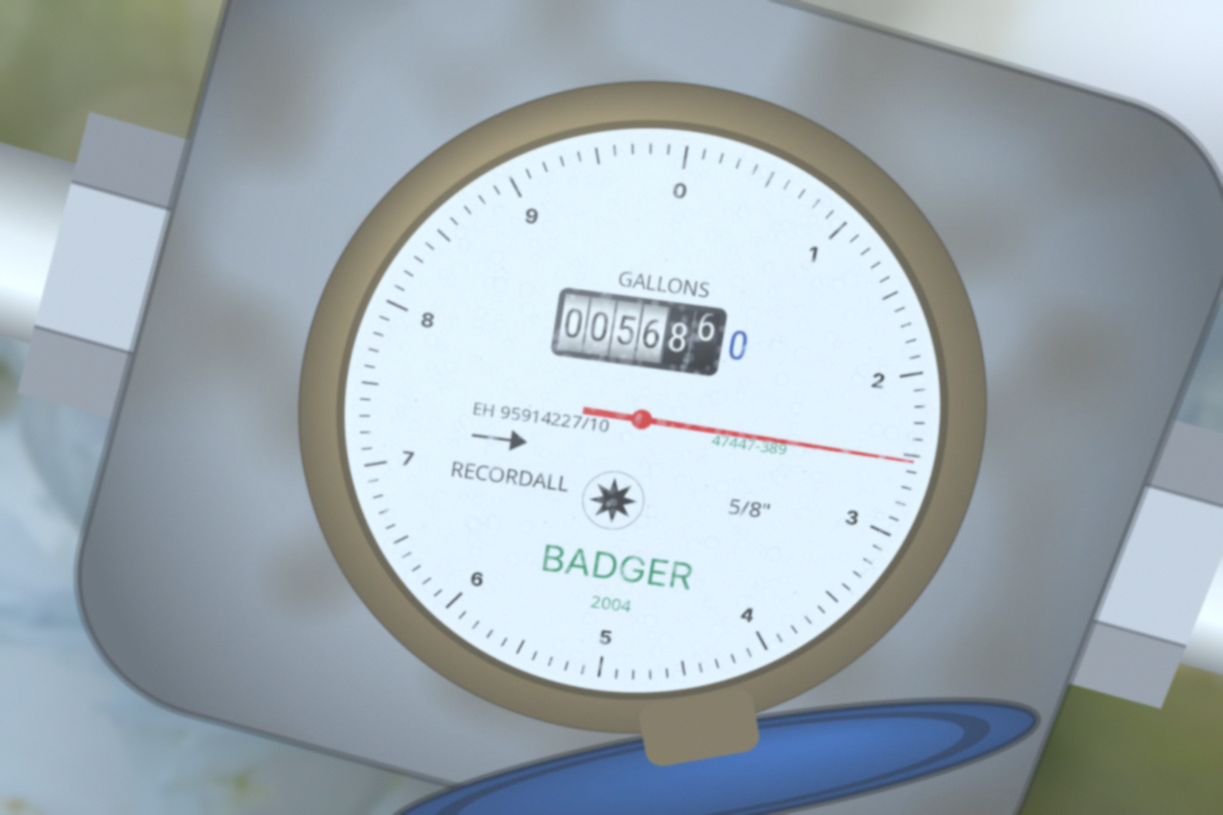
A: 56862.5gal
